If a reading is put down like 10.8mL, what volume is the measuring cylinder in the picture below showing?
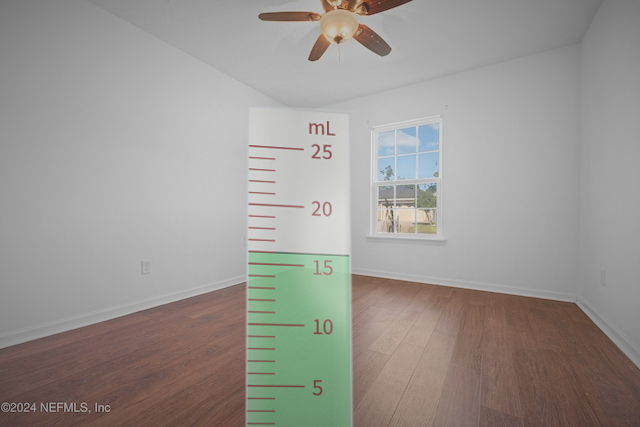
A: 16mL
